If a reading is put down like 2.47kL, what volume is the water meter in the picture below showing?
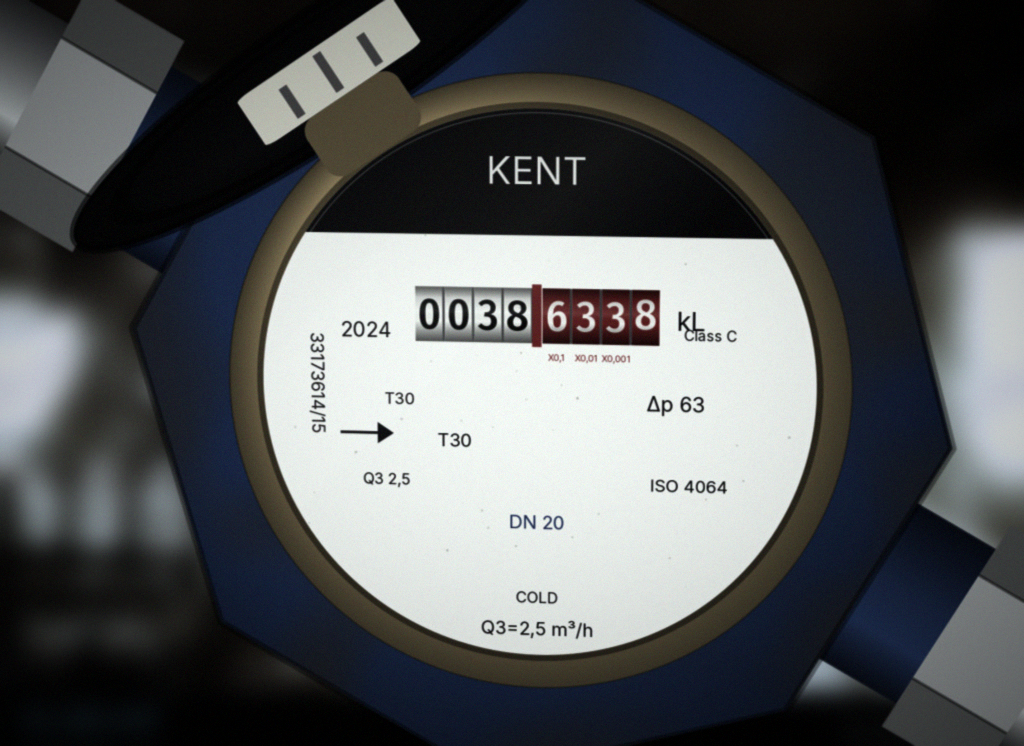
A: 38.6338kL
